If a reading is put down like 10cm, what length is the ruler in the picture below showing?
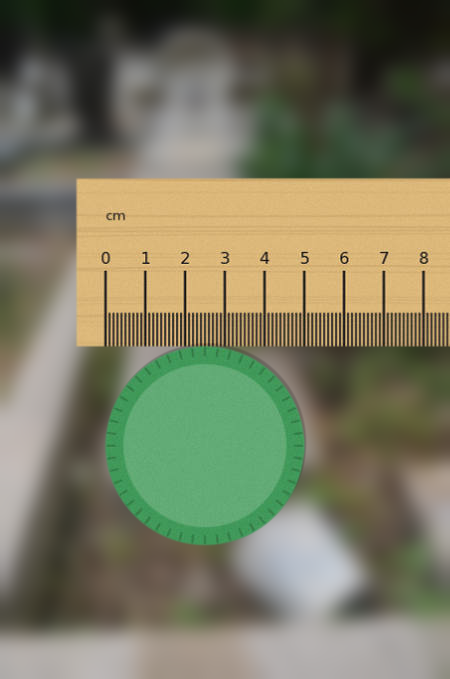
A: 5cm
